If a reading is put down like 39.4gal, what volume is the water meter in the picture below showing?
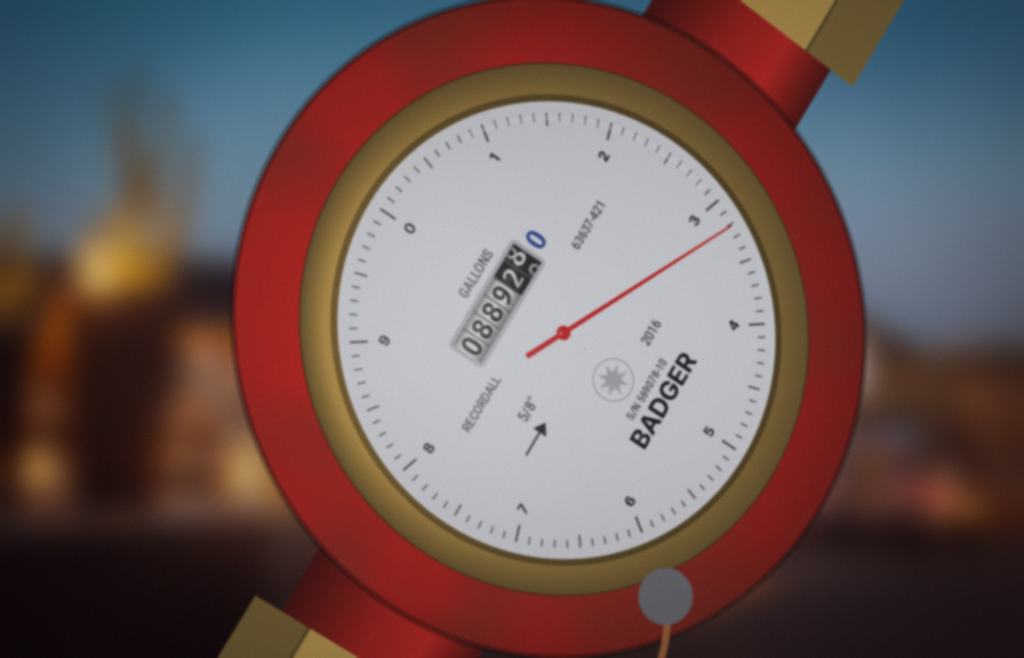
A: 889283.2gal
